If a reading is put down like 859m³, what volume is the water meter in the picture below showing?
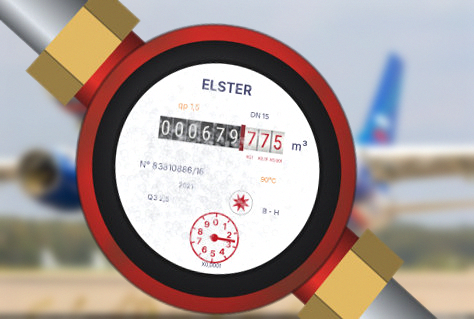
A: 679.7752m³
